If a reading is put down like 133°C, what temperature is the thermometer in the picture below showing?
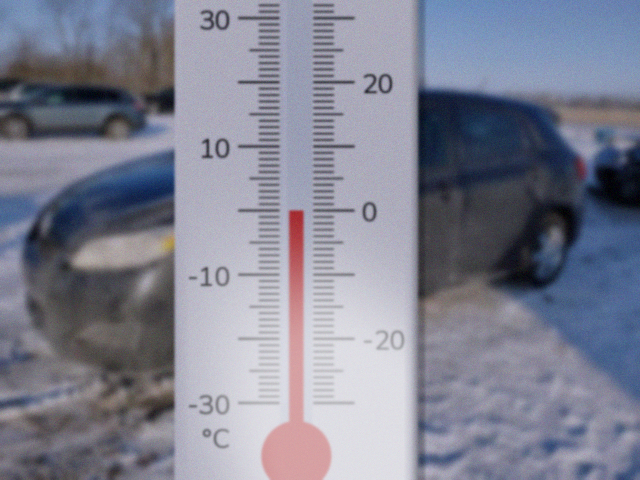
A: 0°C
